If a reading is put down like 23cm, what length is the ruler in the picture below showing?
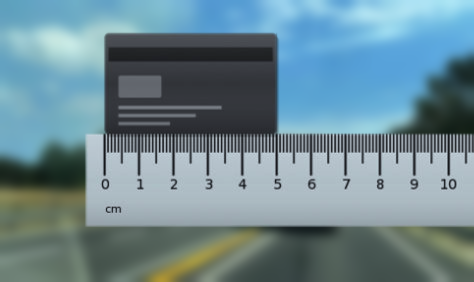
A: 5cm
